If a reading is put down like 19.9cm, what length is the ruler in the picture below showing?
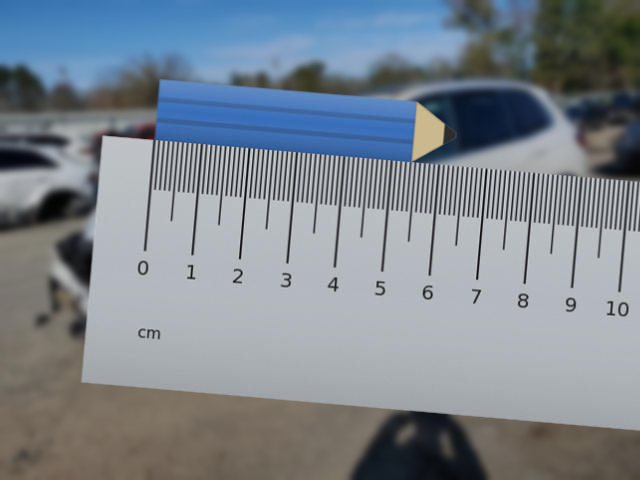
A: 6.3cm
